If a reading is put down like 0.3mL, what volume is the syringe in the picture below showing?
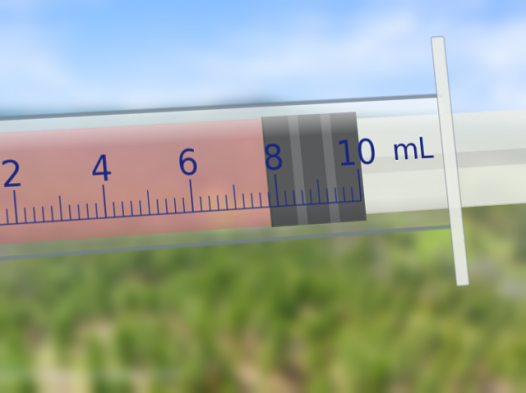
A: 7.8mL
